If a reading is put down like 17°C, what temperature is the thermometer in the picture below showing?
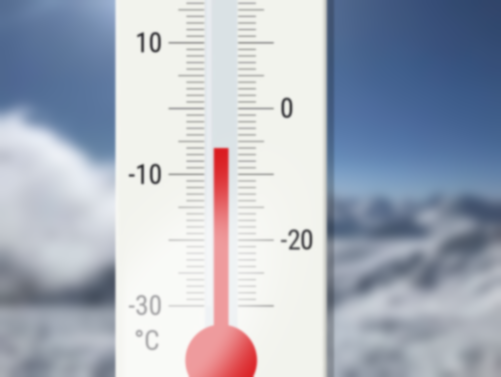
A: -6°C
